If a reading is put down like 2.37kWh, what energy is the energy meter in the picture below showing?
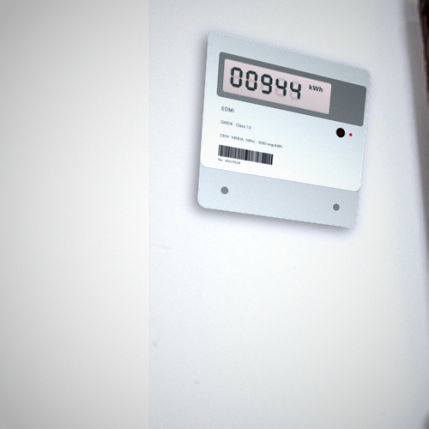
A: 944kWh
